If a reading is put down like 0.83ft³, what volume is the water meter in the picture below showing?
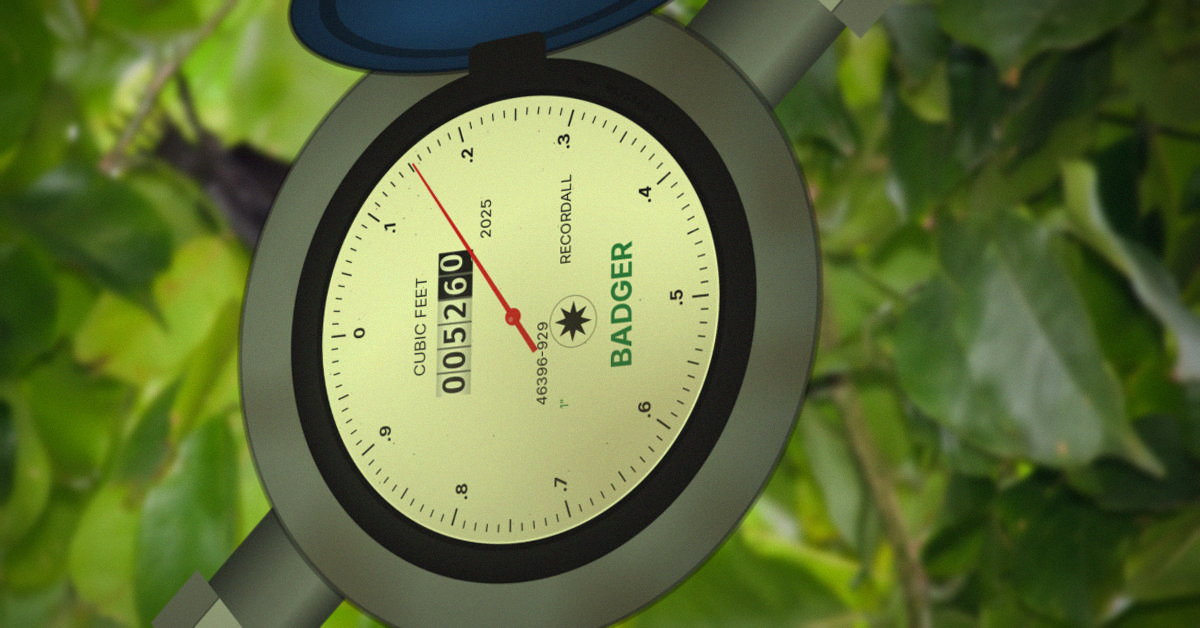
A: 5260.15ft³
